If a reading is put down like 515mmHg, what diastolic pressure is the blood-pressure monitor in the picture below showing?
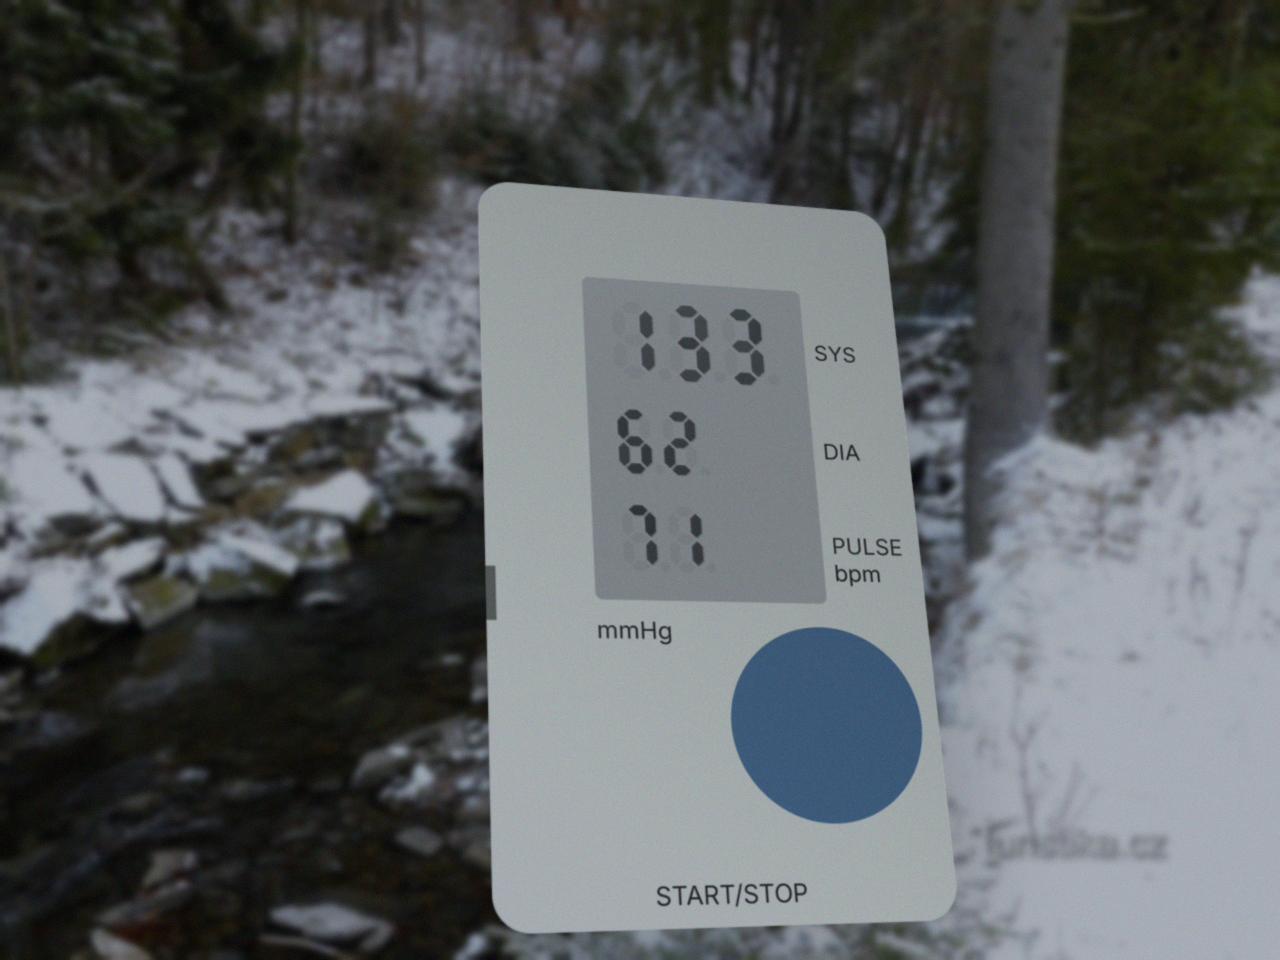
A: 62mmHg
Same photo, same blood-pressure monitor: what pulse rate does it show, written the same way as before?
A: 71bpm
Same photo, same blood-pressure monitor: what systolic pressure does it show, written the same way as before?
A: 133mmHg
